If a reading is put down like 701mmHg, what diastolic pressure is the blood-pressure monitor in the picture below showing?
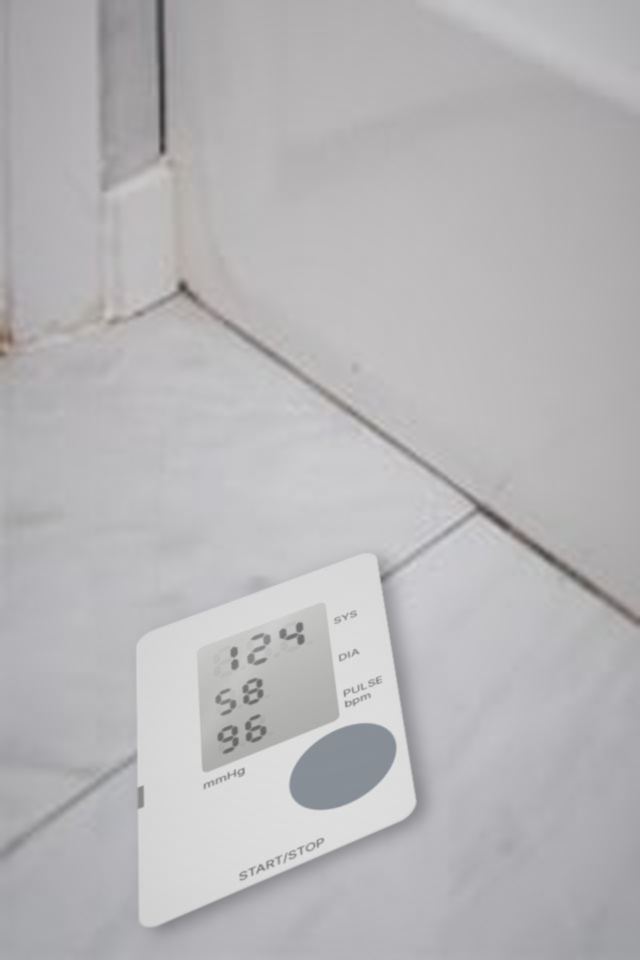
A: 58mmHg
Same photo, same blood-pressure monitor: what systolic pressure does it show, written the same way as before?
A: 124mmHg
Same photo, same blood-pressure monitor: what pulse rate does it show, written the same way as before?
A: 96bpm
